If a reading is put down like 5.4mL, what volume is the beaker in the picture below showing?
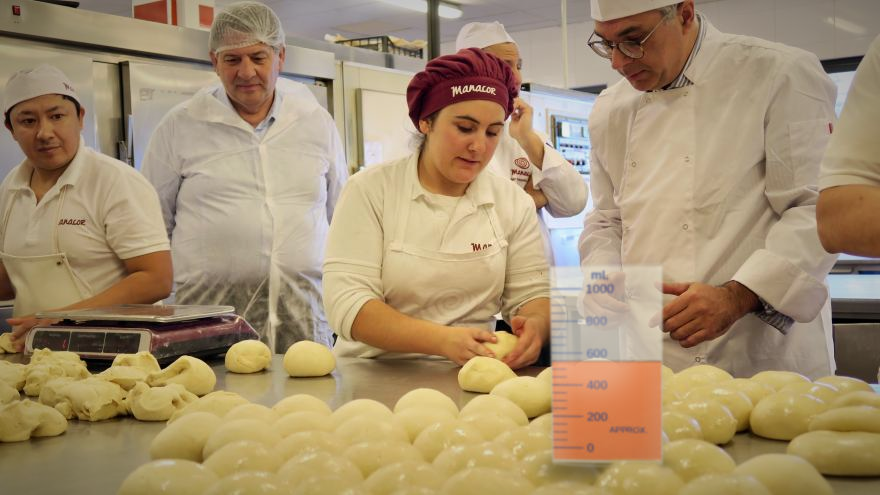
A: 550mL
